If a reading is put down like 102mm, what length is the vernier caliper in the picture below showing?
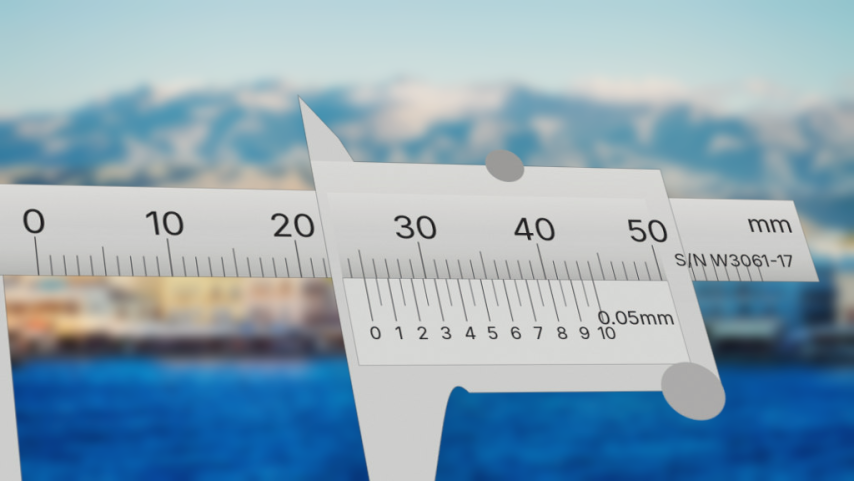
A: 25.0mm
